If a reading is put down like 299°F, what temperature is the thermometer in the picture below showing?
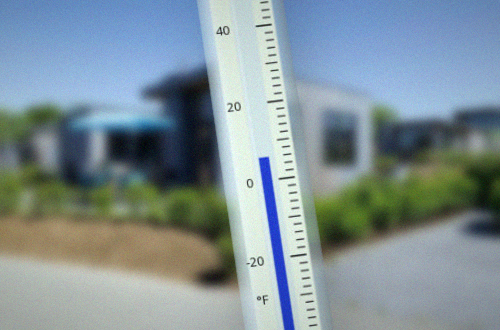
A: 6°F
